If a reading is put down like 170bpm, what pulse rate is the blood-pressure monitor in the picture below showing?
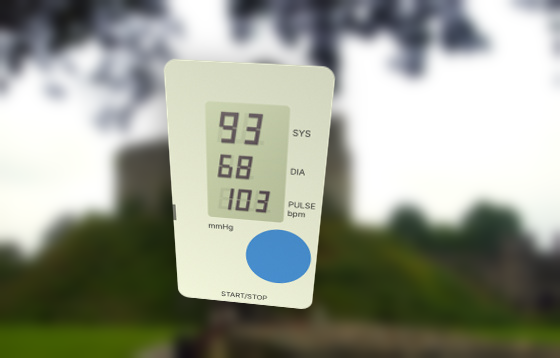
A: 103bpm
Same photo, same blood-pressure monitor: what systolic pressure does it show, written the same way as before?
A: 93mmHg
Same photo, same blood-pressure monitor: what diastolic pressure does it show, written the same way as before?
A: 68mmHg
